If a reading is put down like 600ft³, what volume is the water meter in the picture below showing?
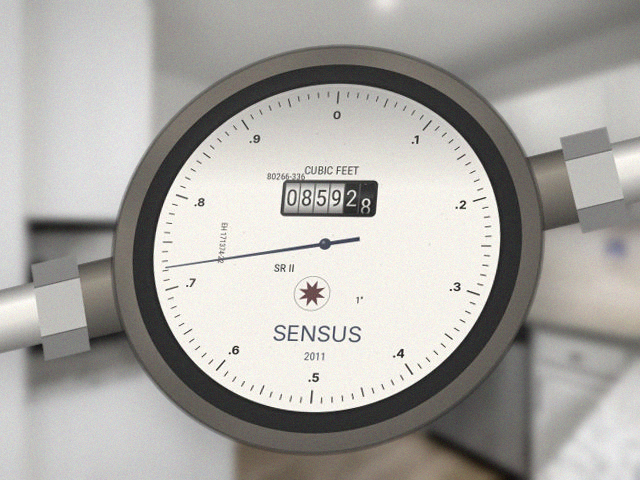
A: 85927.72ft³
